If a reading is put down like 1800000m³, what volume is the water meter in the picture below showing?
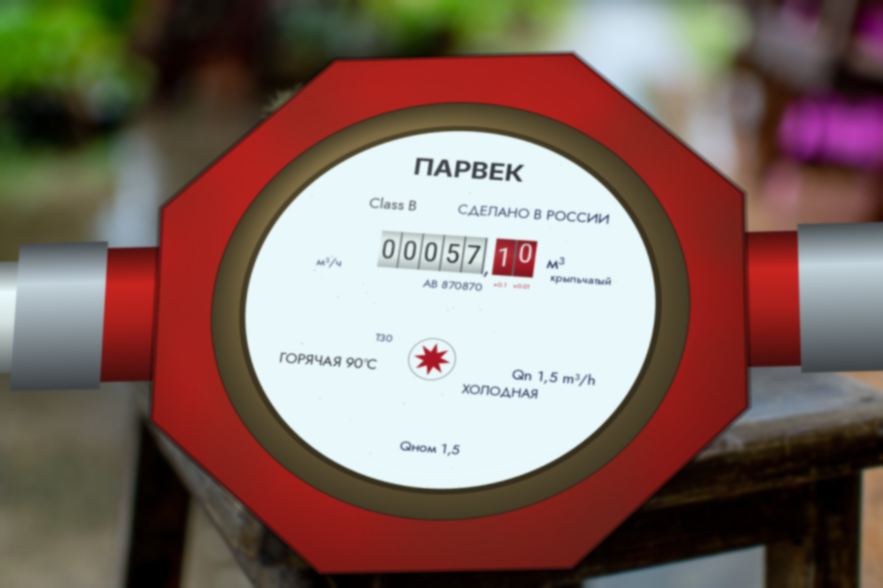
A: 57.10m³
